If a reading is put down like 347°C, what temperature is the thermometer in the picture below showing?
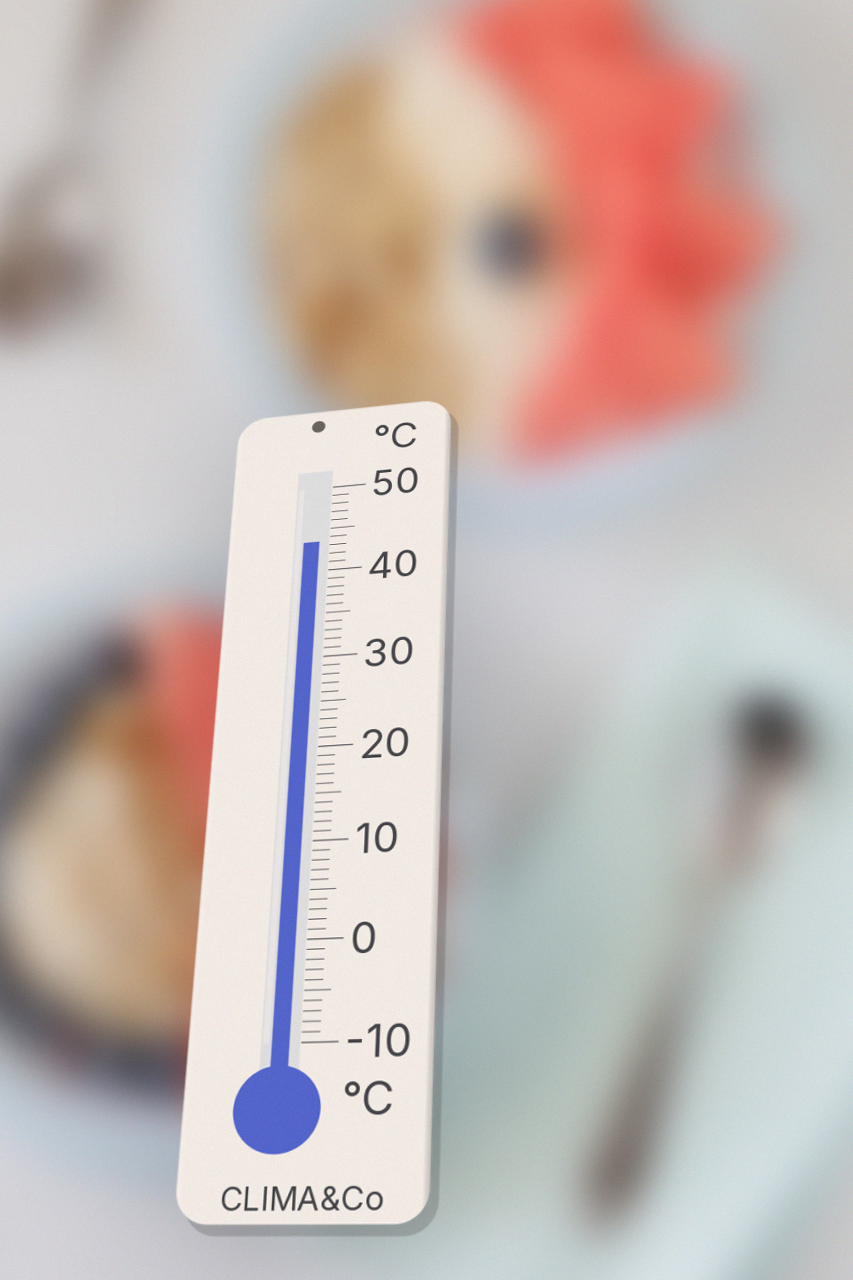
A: 43.5°C
